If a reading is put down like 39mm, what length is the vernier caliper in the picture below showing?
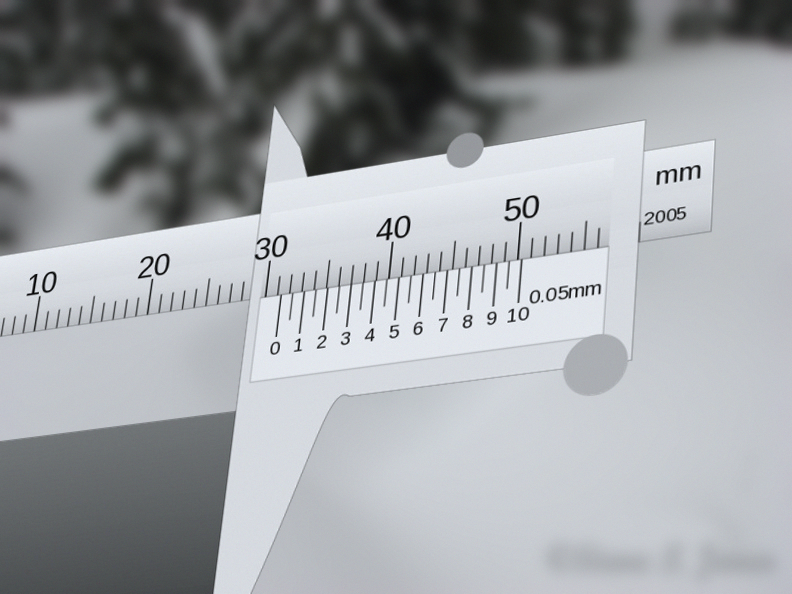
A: 31.3mm
